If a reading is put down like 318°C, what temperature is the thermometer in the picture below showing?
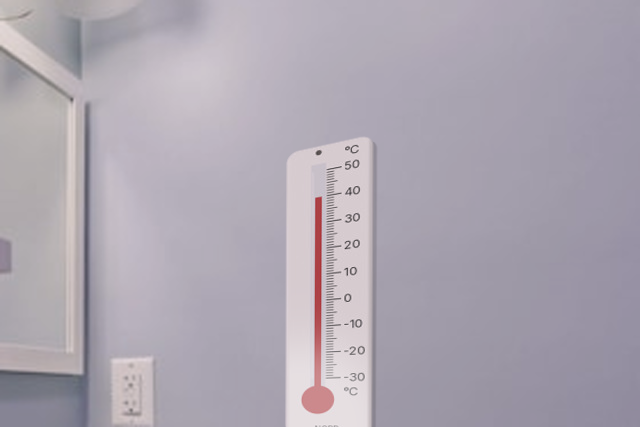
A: 40°C
